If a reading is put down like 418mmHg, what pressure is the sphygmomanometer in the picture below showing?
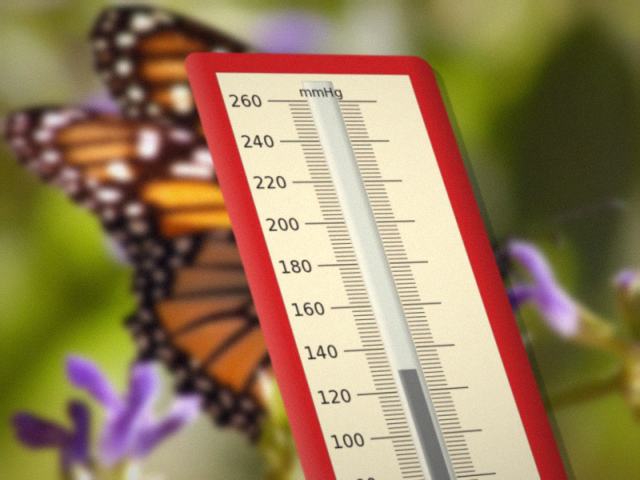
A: 130mmHg
